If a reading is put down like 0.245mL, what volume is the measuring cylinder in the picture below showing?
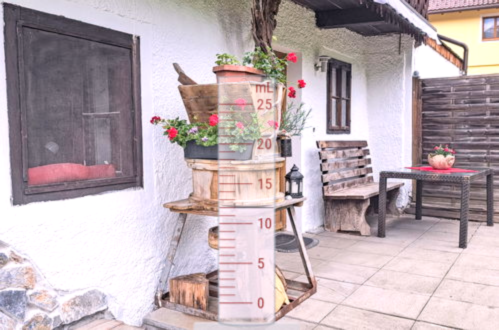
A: 12mL
